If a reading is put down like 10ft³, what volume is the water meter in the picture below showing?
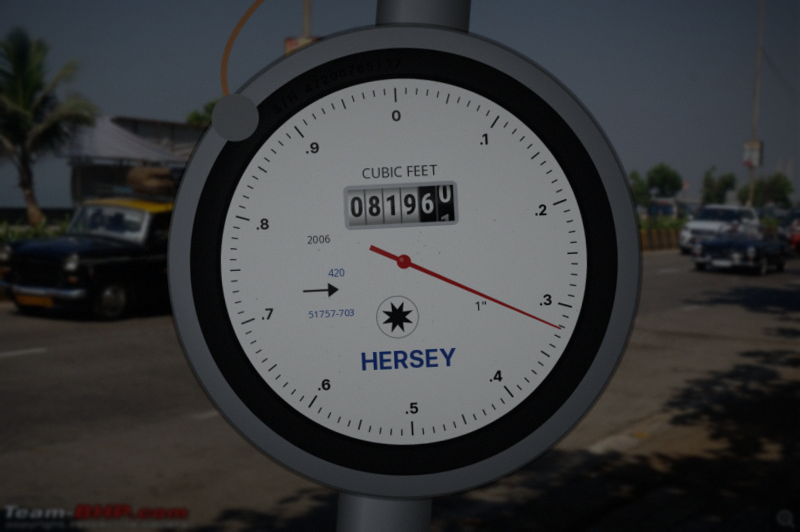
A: 81960.32ft³
